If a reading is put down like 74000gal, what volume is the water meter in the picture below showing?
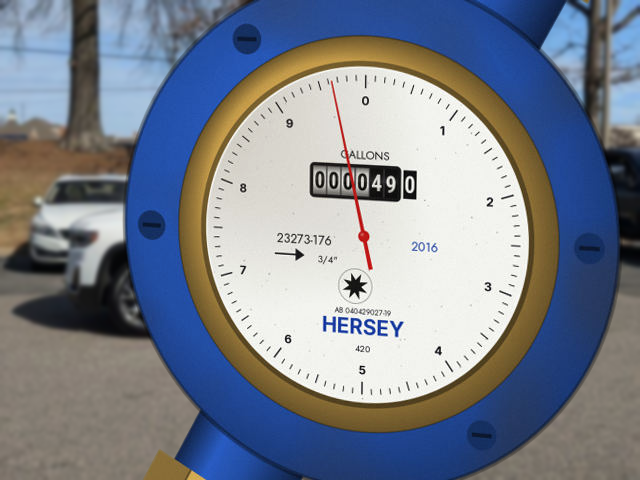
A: 489.6gal
